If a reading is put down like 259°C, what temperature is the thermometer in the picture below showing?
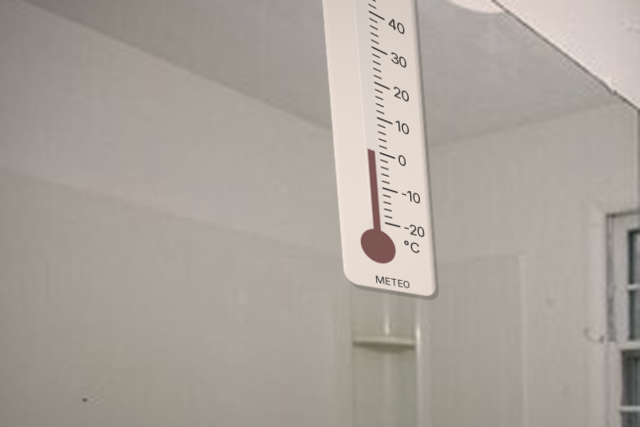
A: 0°C
